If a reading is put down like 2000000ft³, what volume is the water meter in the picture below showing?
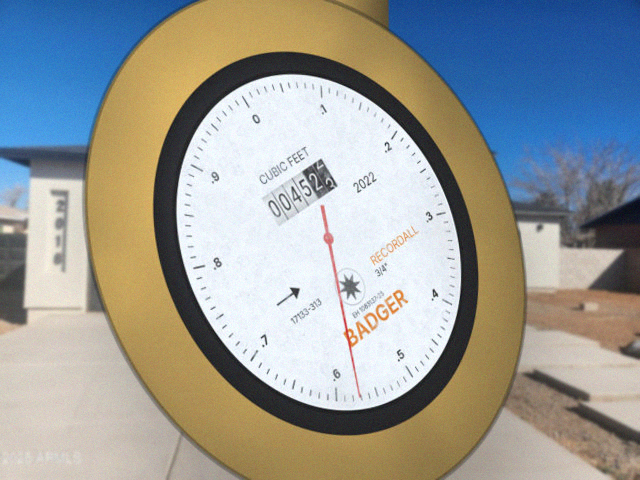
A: 4522.57ft³
